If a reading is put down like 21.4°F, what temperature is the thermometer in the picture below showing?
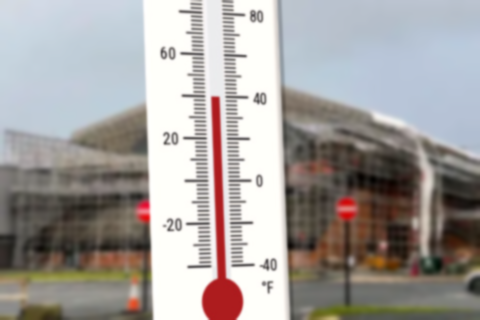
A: 40°F
